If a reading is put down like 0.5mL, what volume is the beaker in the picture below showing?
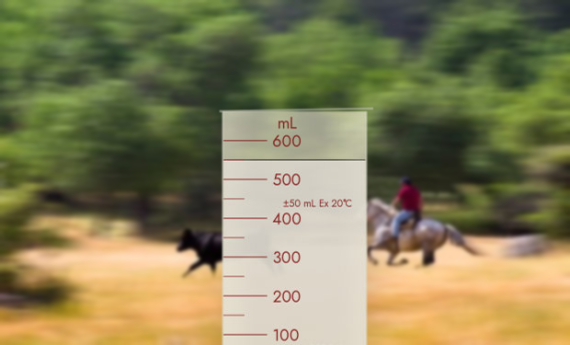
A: 550mL
